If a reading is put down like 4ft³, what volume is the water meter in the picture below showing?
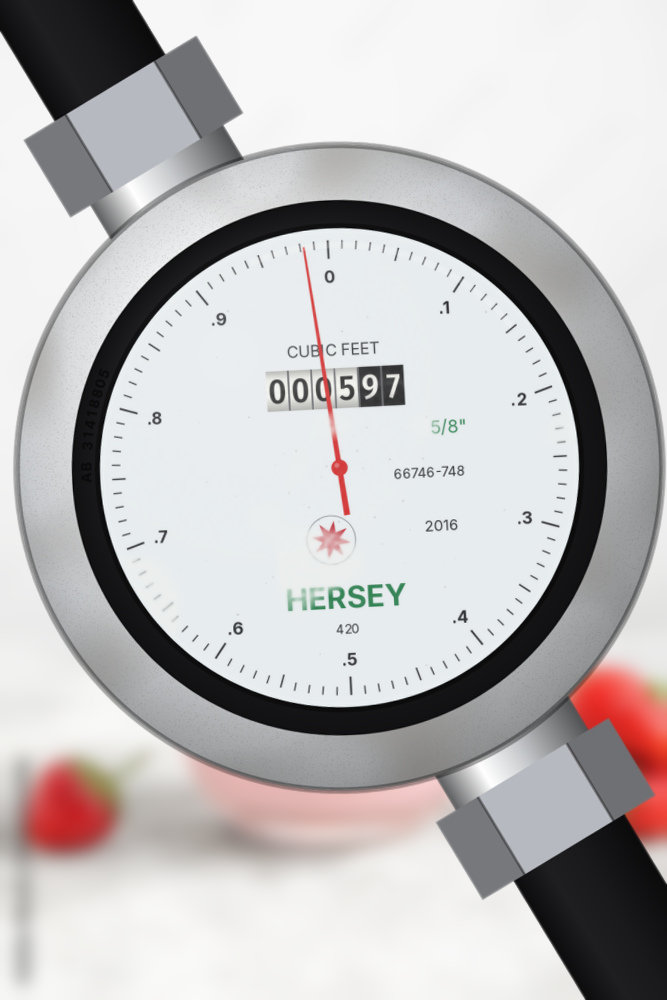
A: 596.98ft³
